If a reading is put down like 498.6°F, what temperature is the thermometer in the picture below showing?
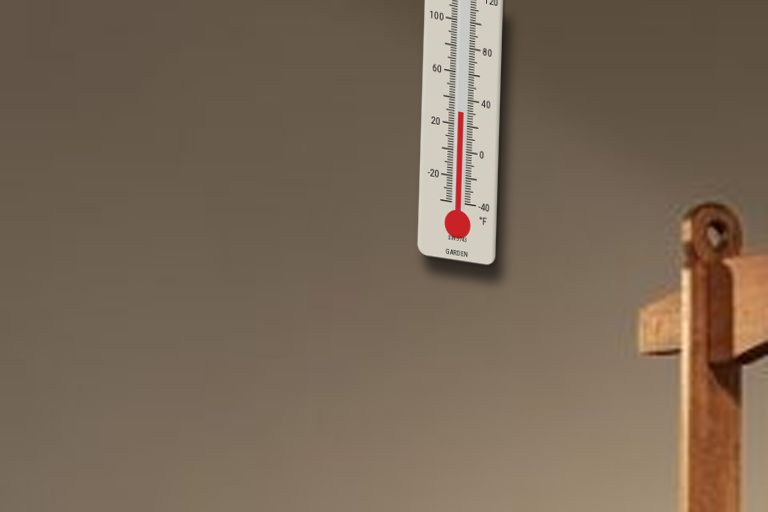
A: 30°F
